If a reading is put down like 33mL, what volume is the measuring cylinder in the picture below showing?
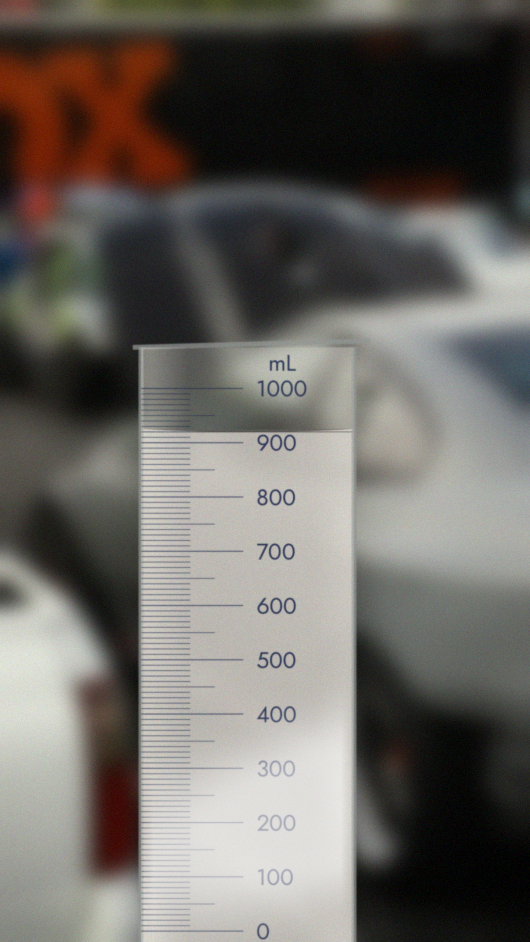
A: 920mL
